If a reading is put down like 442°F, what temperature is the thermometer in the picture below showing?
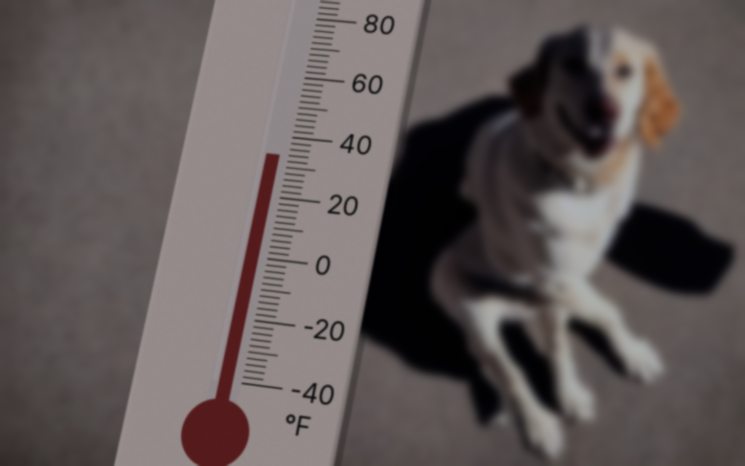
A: 34°F
